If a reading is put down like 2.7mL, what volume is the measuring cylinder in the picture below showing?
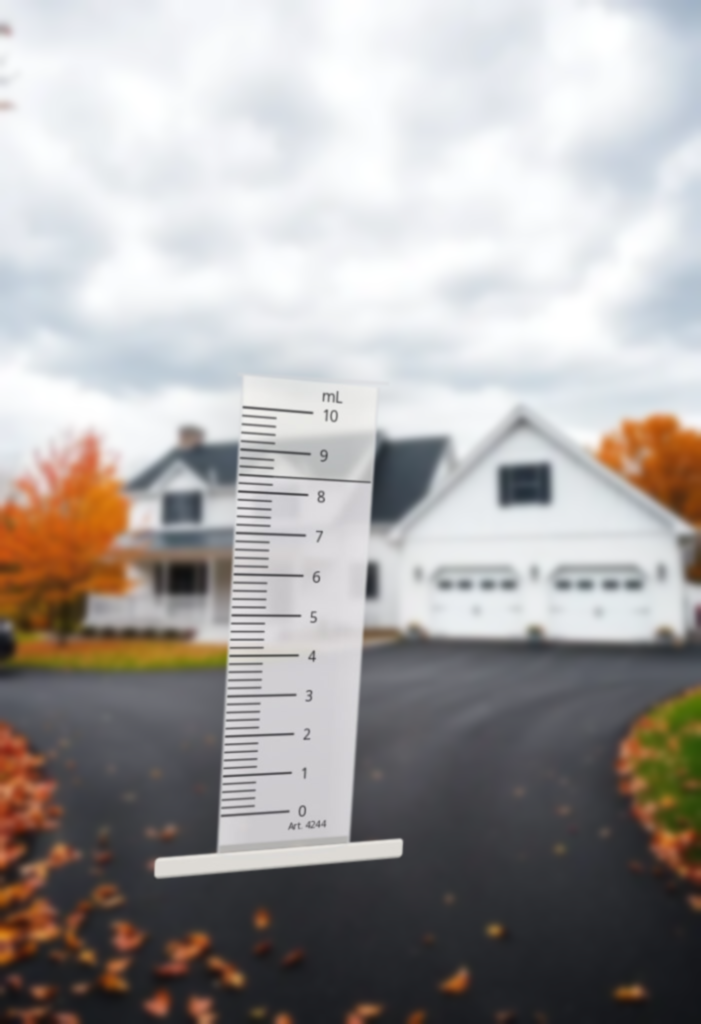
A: 8.4mL
